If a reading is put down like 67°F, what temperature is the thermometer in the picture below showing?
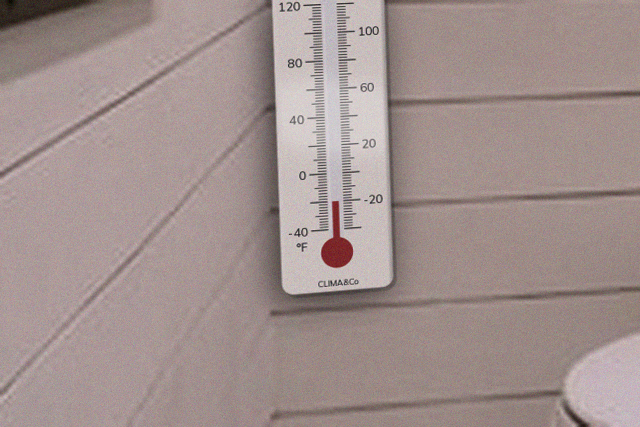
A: -20°F
